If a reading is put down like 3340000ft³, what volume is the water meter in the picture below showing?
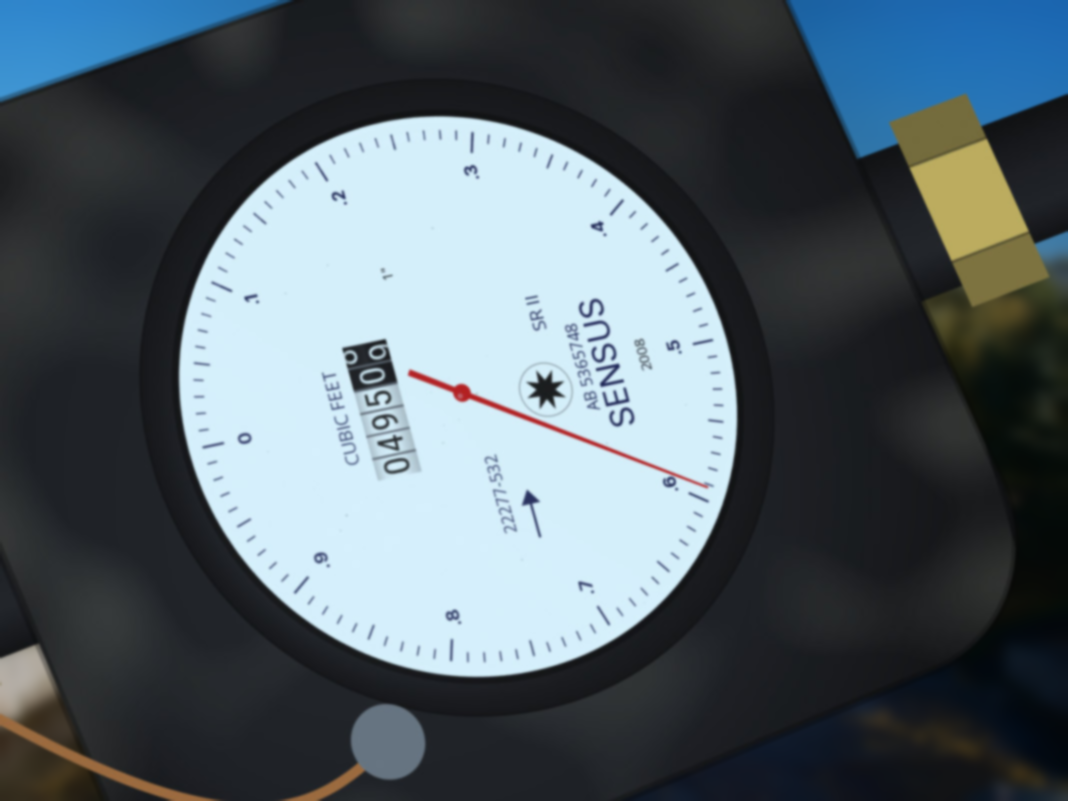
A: 49508.59ft³
